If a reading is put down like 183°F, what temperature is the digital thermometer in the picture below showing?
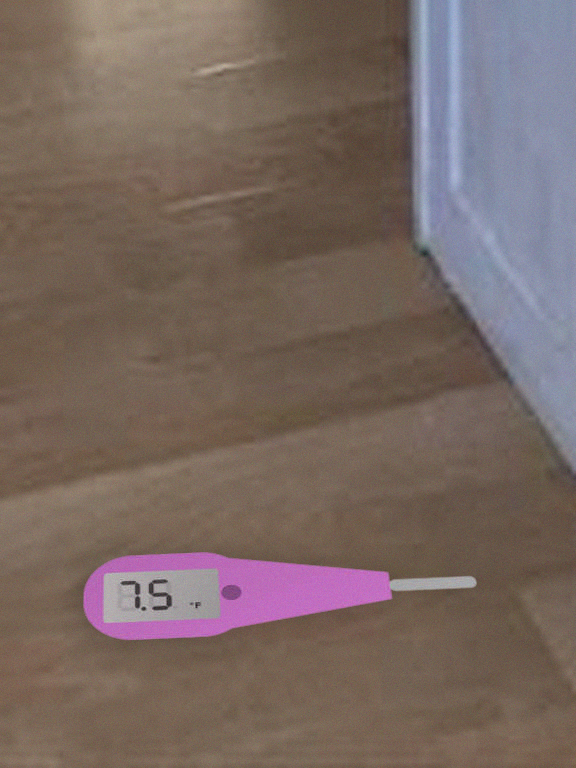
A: 7.5°F
